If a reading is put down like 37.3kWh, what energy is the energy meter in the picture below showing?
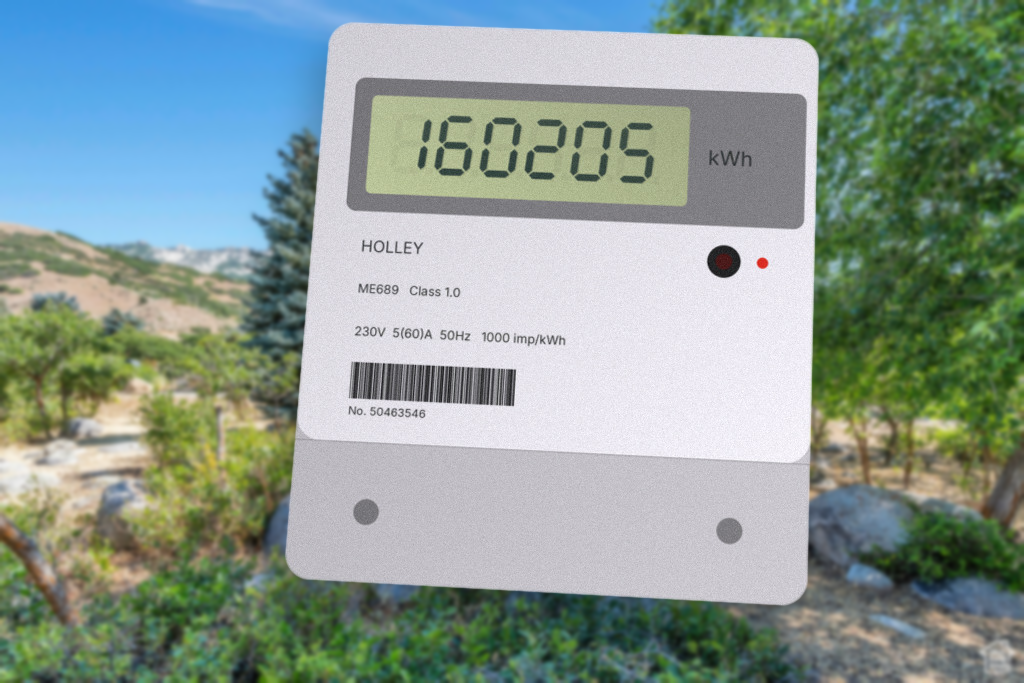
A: 160205kWh
